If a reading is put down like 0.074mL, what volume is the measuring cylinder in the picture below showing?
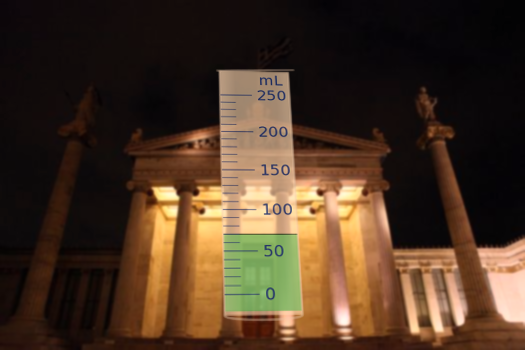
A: 70mL
